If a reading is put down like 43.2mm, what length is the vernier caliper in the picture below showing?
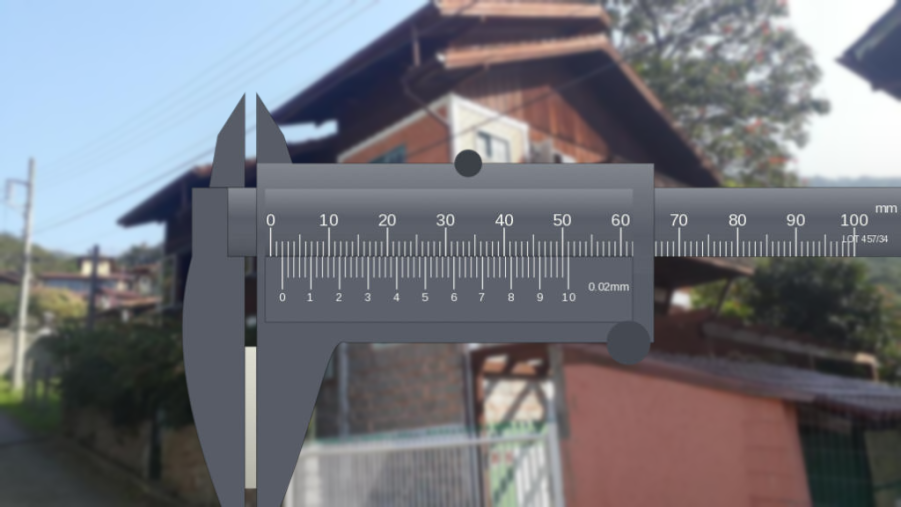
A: 2.0mm
